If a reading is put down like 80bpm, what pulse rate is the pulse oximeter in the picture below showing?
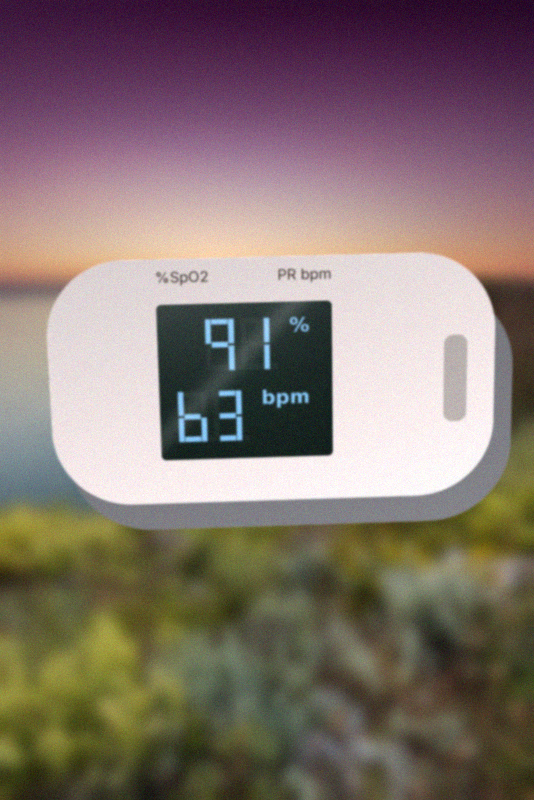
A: 63bpm
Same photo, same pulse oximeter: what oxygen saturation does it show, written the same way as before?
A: 91%
